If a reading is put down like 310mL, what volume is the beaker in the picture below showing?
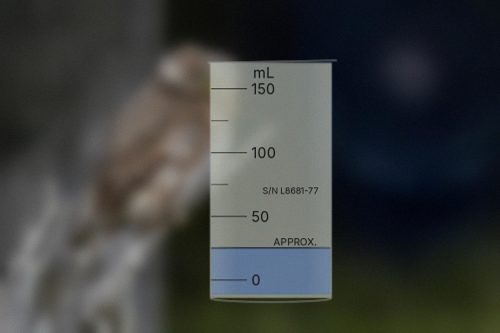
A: 25mL
